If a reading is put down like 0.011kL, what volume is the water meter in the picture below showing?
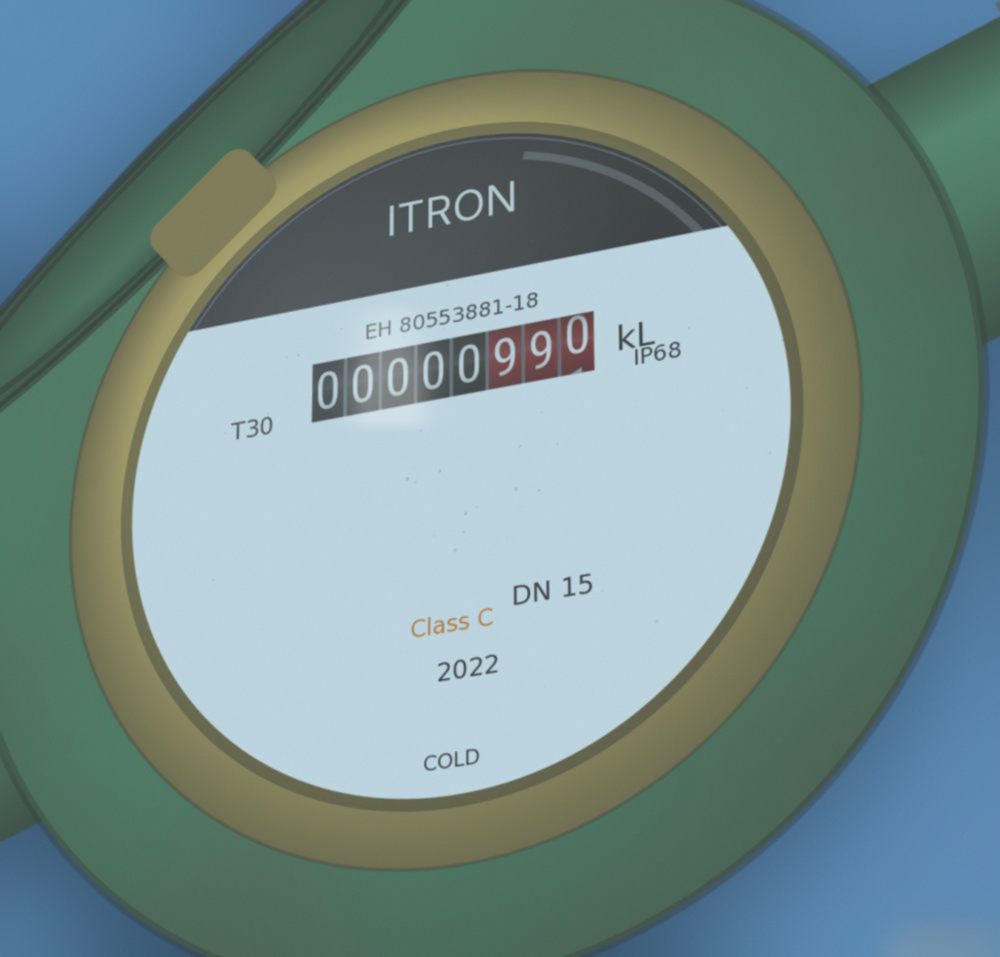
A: 0.990kL
